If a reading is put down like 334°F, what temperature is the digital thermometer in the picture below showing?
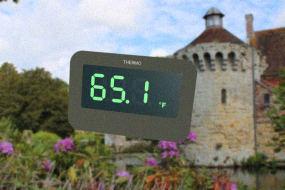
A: 65.1°F
